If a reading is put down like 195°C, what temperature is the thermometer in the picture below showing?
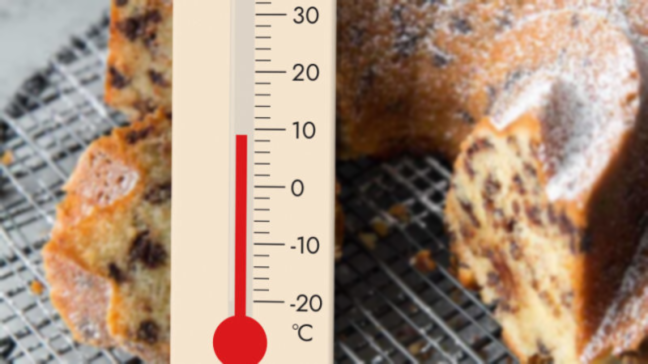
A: 9°C
